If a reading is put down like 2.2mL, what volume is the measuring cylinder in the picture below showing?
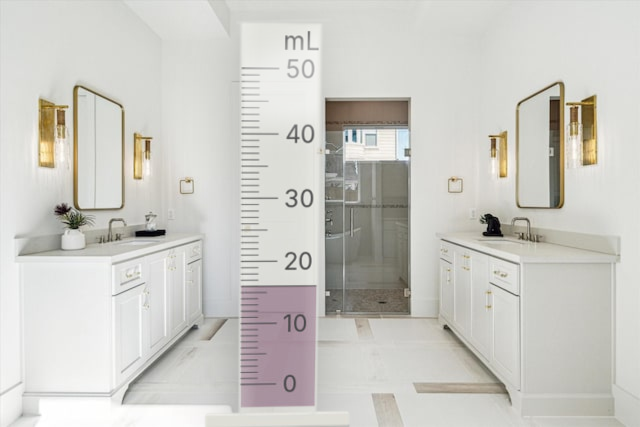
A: 16mL
